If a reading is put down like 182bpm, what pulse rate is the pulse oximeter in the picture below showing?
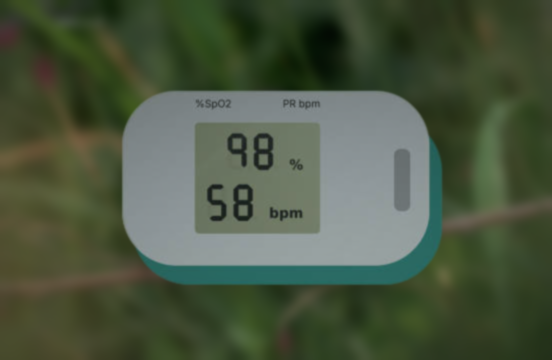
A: 58bpm
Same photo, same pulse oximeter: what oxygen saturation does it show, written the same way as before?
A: 98%
